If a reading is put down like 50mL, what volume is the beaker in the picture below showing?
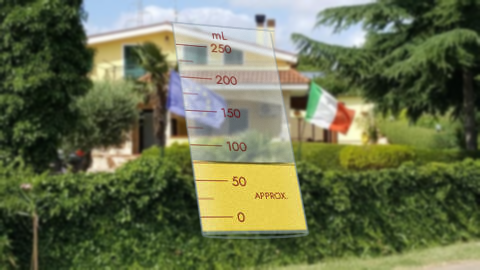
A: 75mL
